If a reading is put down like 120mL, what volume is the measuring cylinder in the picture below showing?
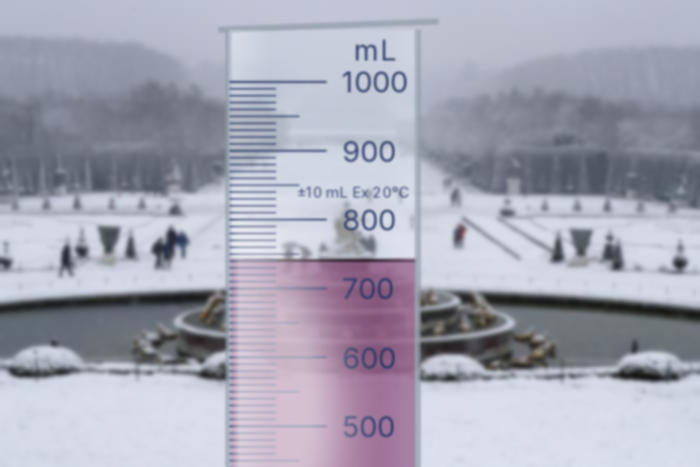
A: 740mL
